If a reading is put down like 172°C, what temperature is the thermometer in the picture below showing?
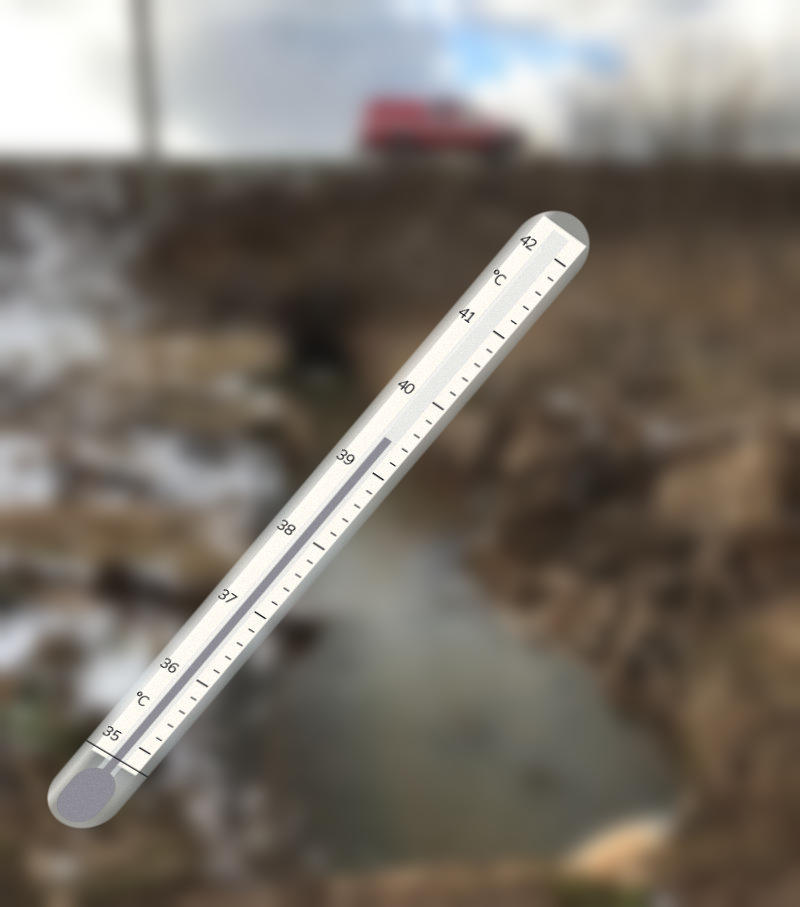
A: 39.4°C
